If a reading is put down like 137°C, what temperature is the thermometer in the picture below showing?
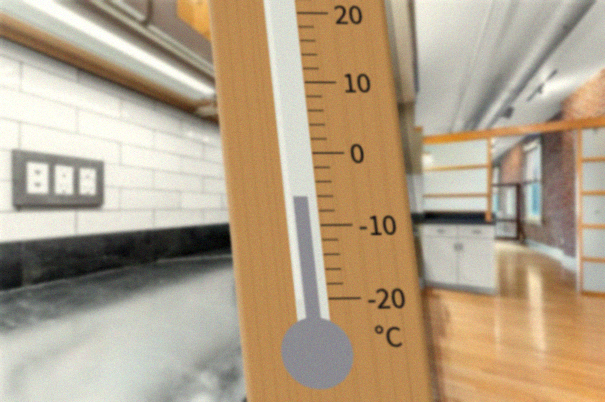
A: -6°C
